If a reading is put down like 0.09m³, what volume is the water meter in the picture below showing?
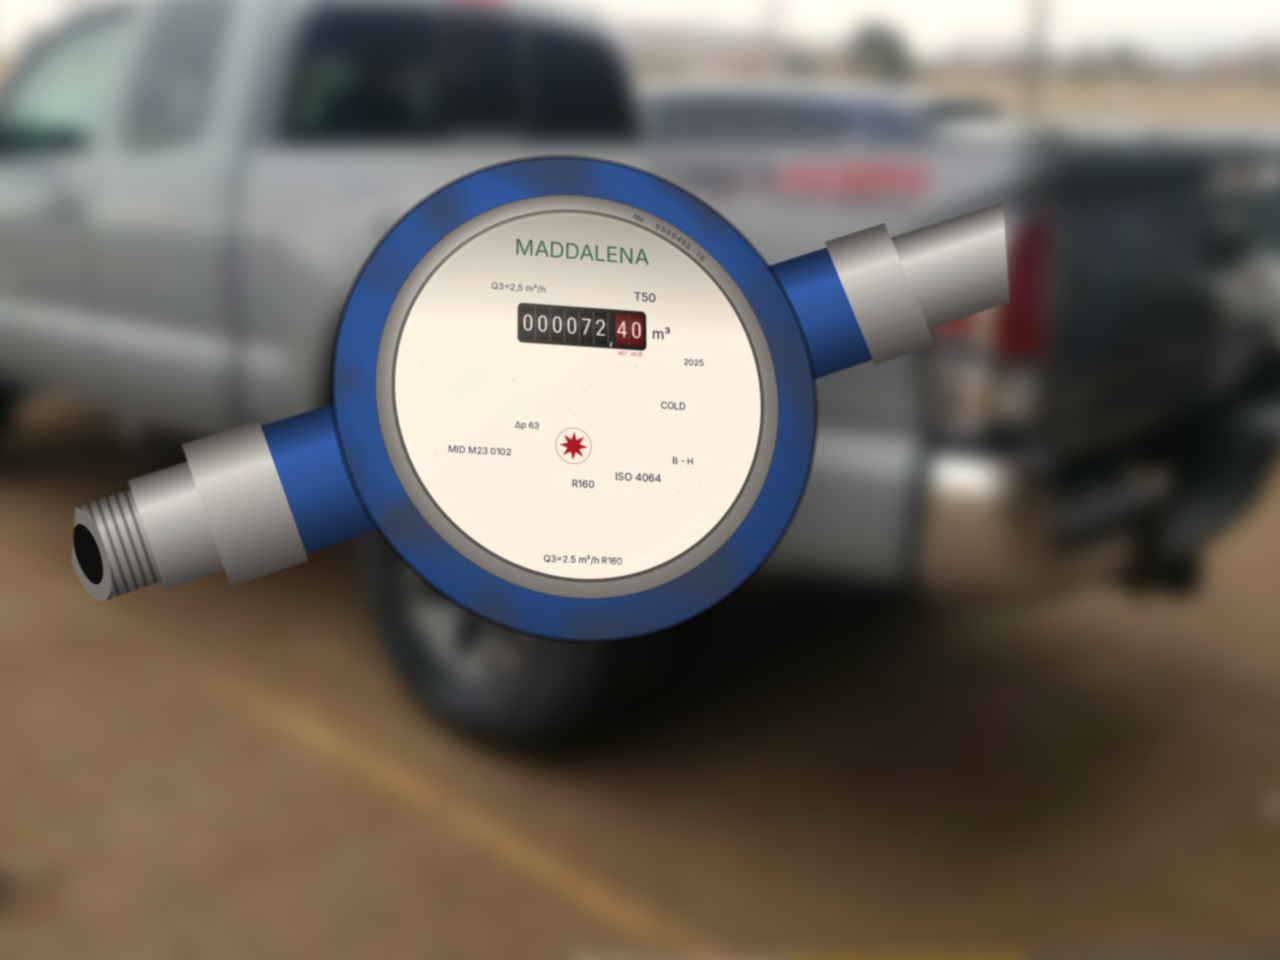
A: 72.40m³
